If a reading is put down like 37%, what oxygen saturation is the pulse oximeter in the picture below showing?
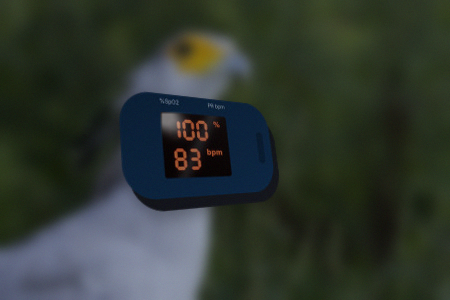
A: 100%
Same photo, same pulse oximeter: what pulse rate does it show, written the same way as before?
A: 83bpm
